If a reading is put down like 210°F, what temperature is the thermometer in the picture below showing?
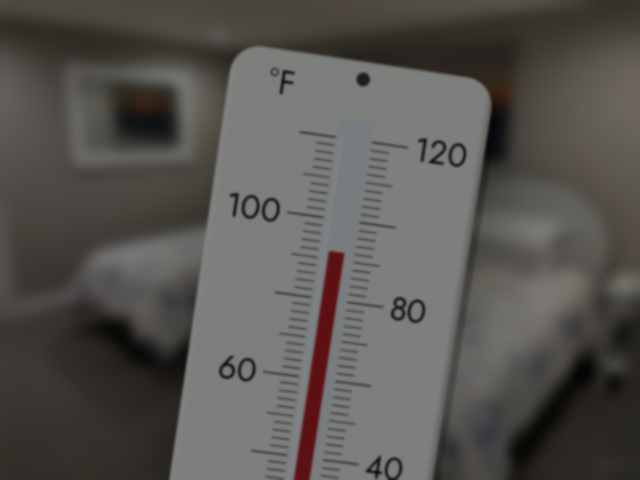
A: 92°F
